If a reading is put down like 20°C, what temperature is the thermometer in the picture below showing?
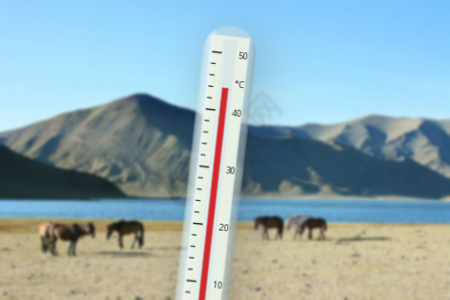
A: 44°C
